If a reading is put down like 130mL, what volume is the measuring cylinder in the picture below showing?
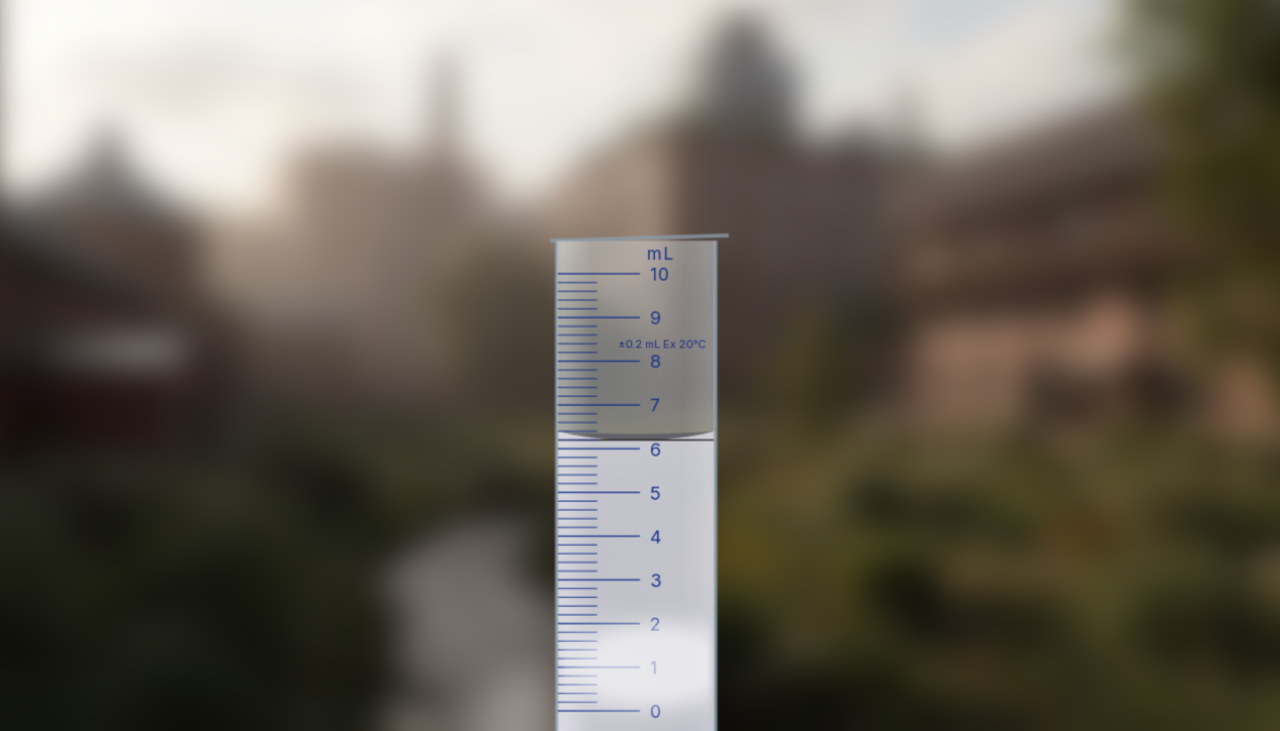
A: 6.2mL
